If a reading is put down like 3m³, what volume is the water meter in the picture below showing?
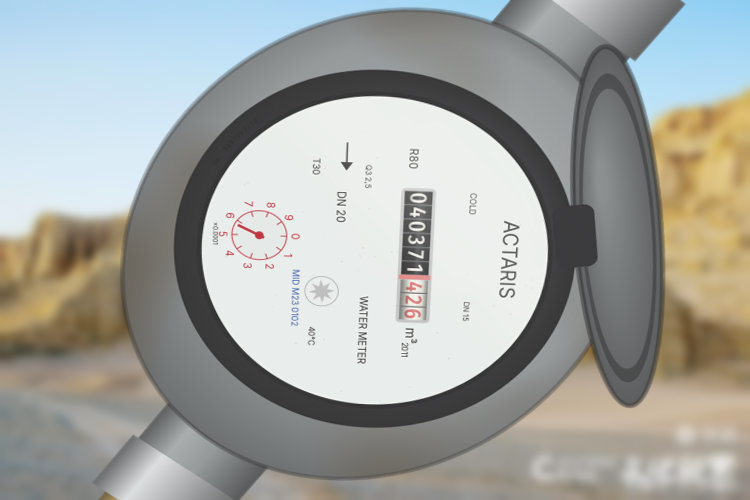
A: 40371.4265m³
